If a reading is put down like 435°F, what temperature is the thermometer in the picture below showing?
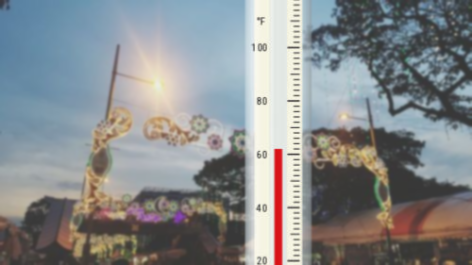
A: 62°F
